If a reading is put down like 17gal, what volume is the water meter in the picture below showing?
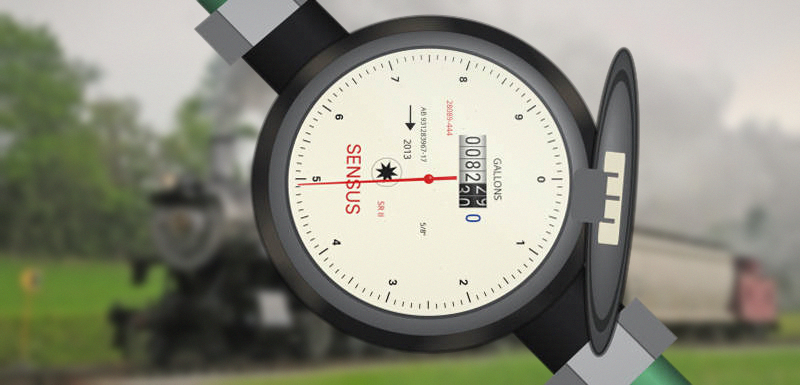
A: 82294.9gal
